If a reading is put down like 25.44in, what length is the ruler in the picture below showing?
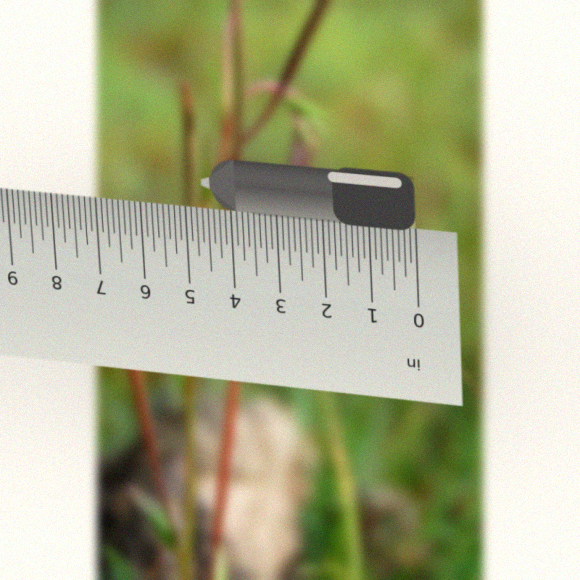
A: 4.625in
